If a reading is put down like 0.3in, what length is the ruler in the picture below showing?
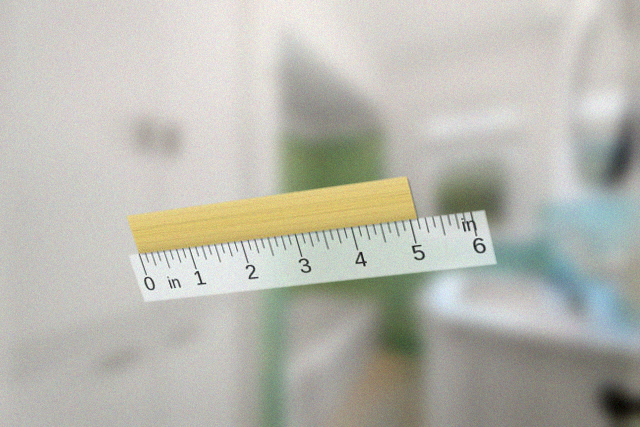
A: 5.125in
